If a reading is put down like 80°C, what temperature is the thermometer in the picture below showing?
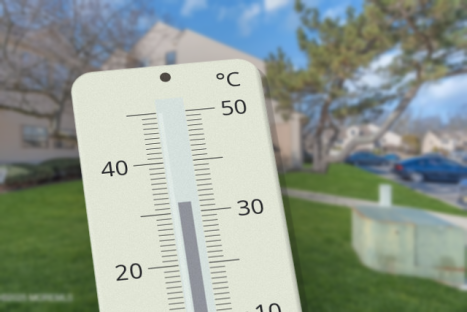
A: 32°C
